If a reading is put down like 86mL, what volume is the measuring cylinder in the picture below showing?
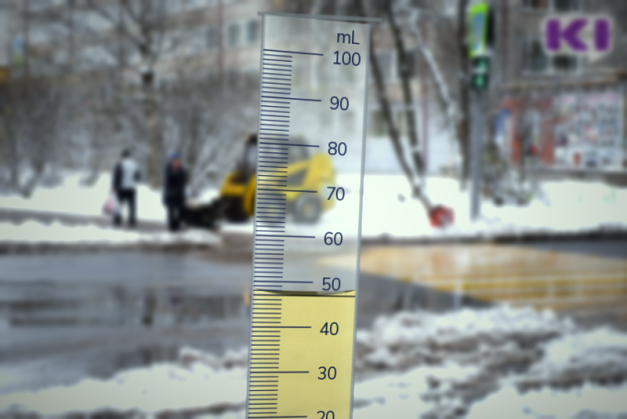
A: 47mL
